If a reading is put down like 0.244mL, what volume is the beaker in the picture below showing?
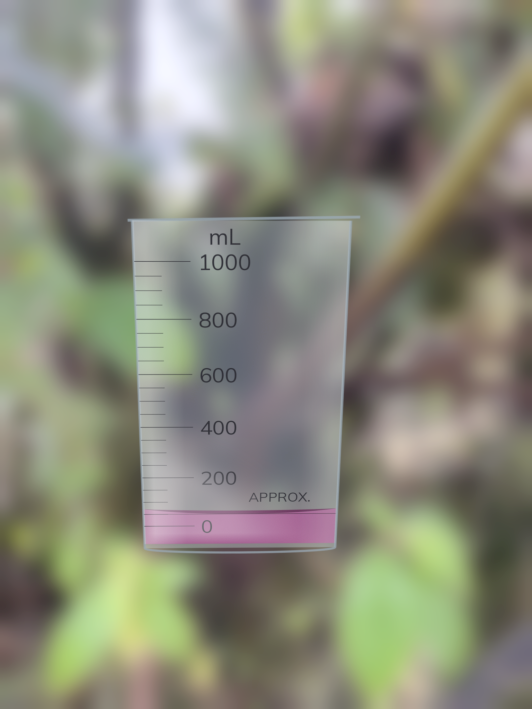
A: 50mL
